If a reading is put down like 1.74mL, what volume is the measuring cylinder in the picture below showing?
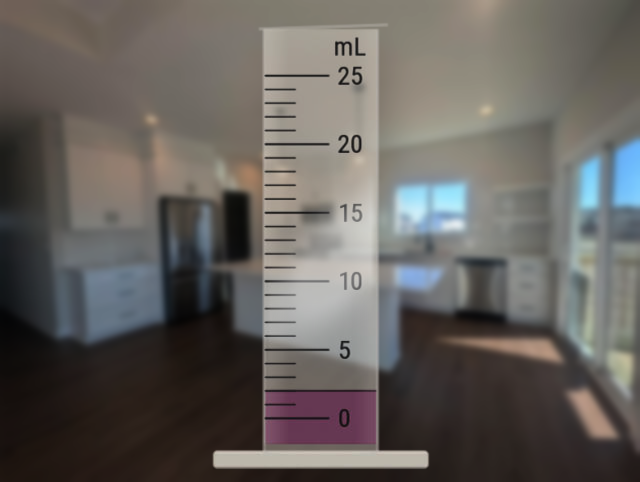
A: 2mL
